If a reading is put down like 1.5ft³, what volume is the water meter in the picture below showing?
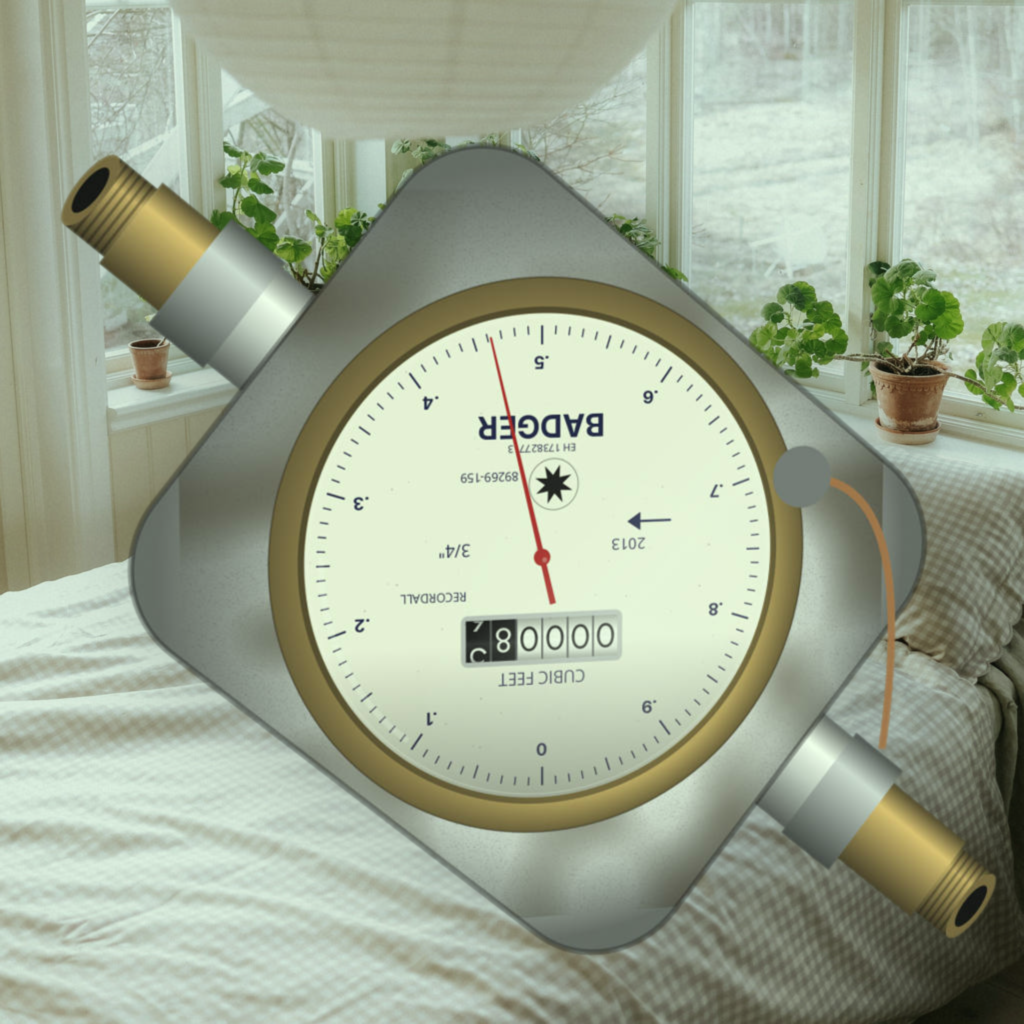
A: 85.46ft³
